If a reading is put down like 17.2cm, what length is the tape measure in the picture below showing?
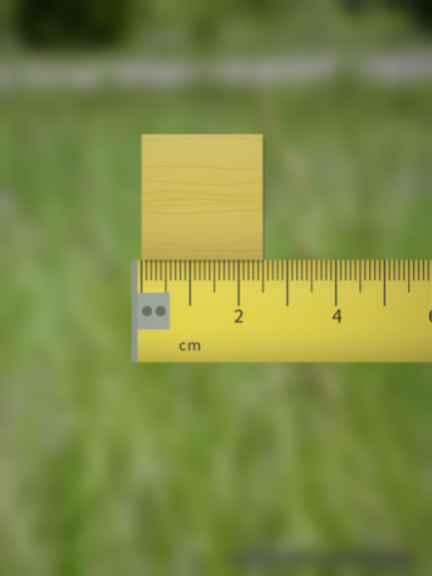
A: 2.5cm
